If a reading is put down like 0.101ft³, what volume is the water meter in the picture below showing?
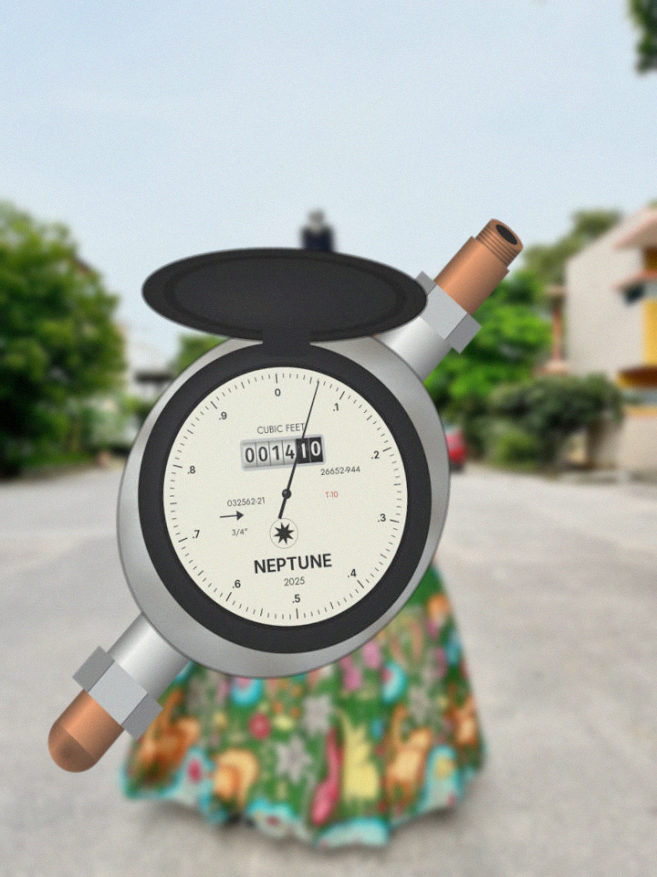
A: 1410.06ft³
